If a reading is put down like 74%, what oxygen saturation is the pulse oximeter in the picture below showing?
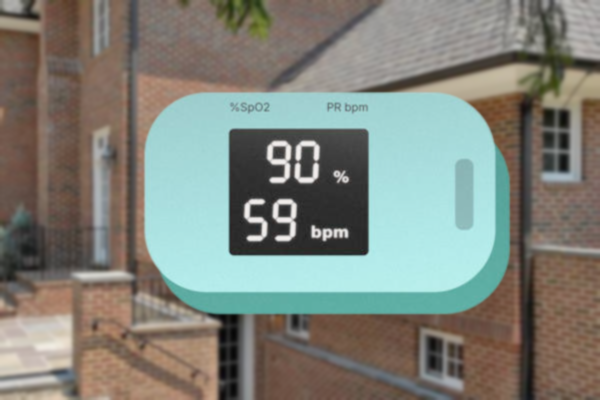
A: 90%
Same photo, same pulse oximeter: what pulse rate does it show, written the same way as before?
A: 59bpm
